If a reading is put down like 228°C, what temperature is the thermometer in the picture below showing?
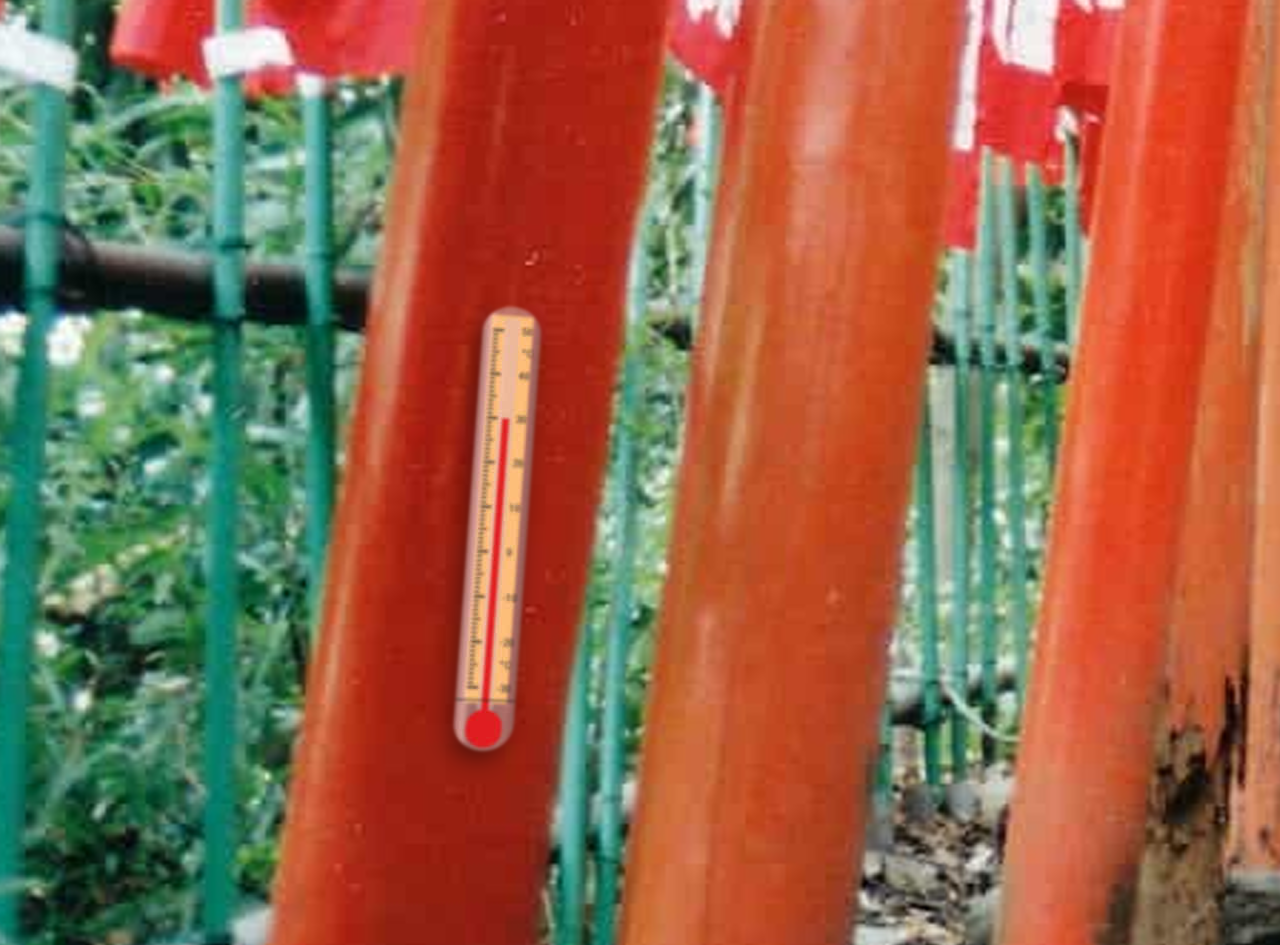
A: 30°C
